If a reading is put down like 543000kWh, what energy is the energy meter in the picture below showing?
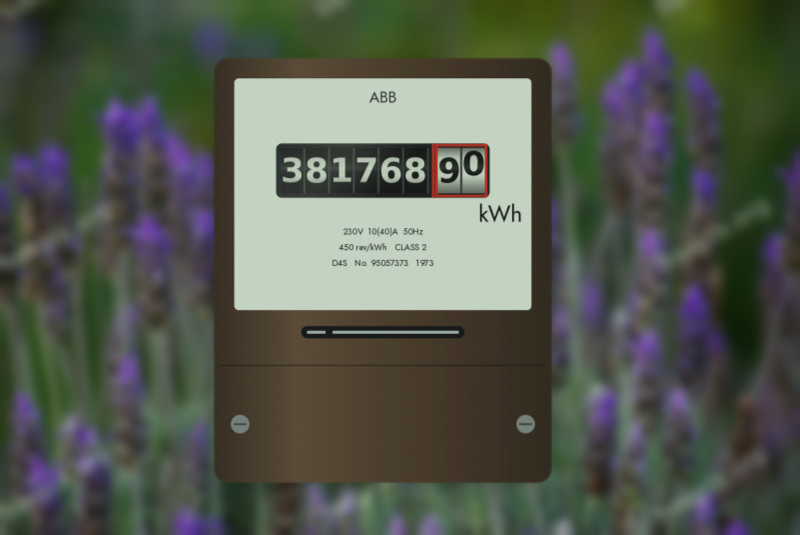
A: 381768.90kWh
